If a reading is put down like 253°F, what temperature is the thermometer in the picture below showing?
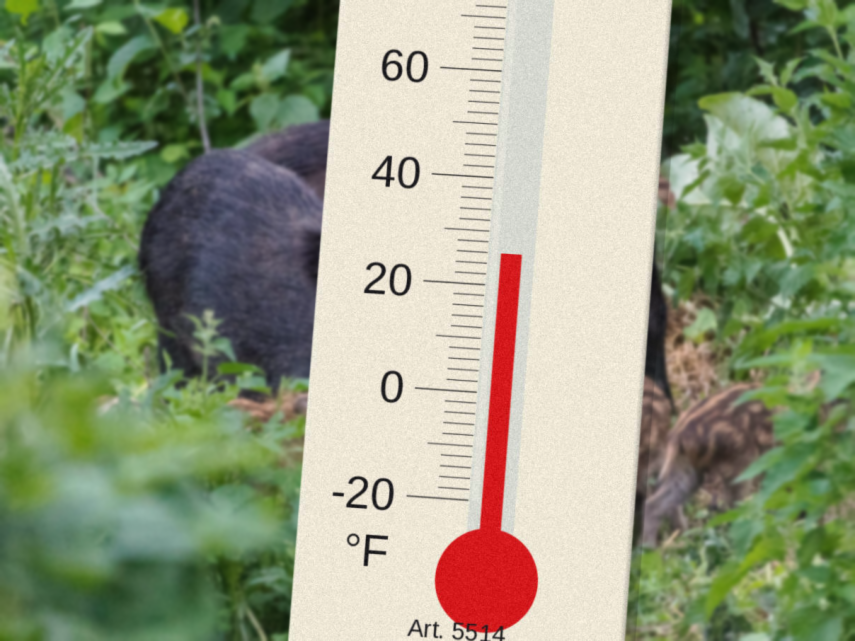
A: 26°F
